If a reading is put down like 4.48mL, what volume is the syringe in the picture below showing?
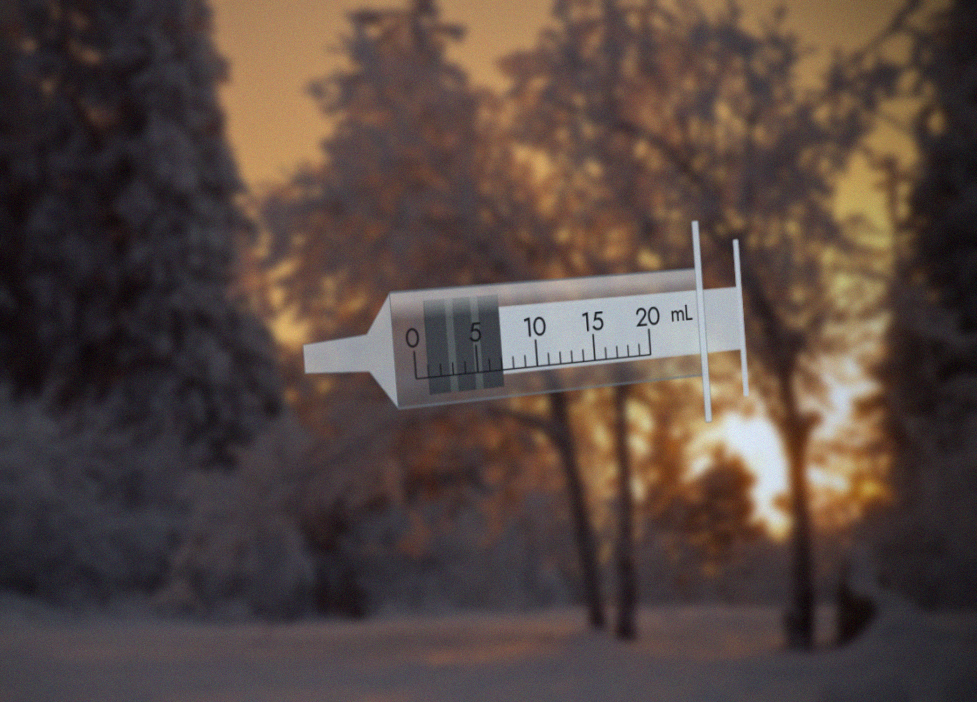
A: 1mL
